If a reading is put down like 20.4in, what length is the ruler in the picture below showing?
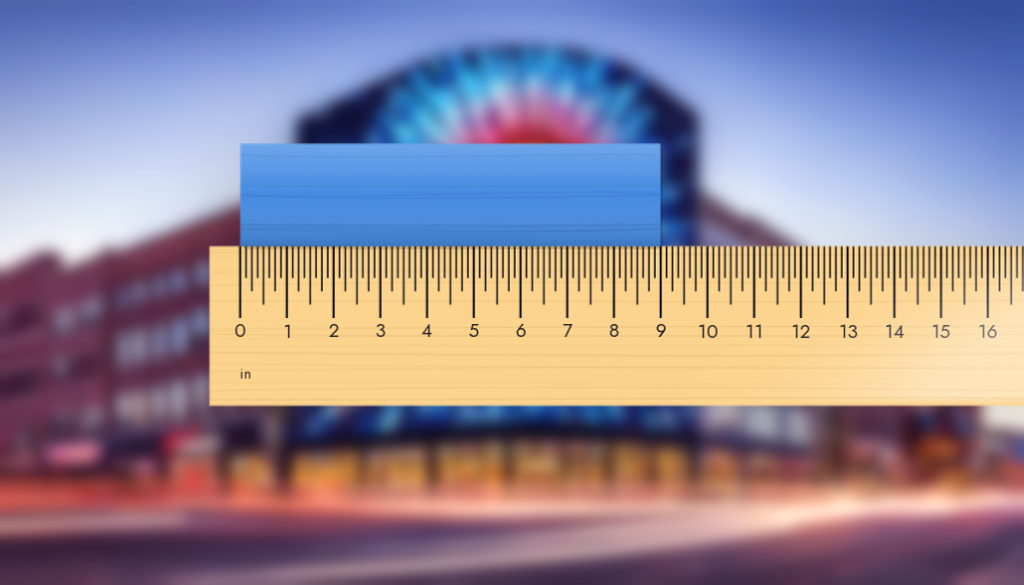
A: 9in
